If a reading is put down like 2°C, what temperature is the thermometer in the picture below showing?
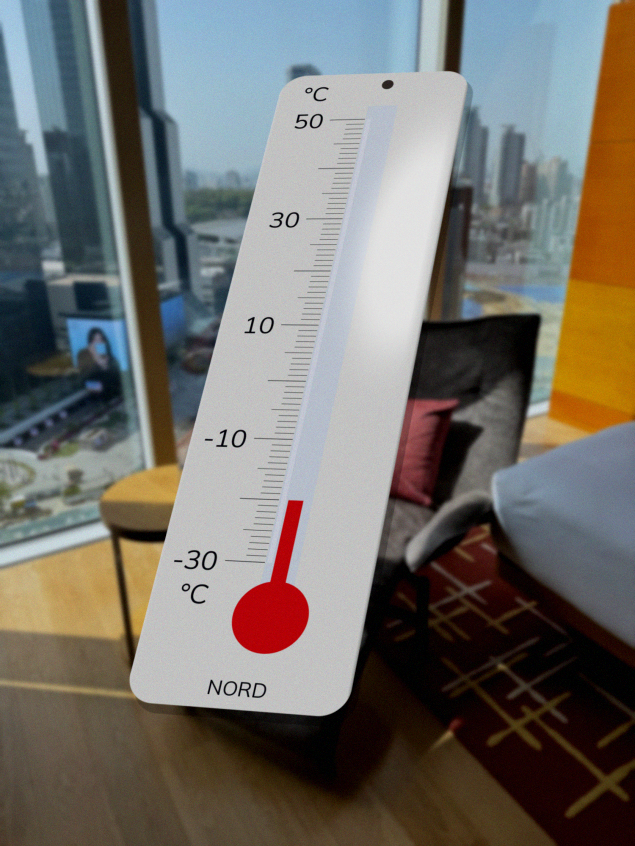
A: -20°C
